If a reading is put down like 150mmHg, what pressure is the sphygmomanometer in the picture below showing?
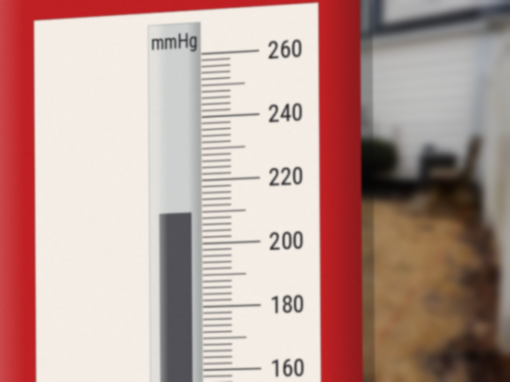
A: 210mmHg
